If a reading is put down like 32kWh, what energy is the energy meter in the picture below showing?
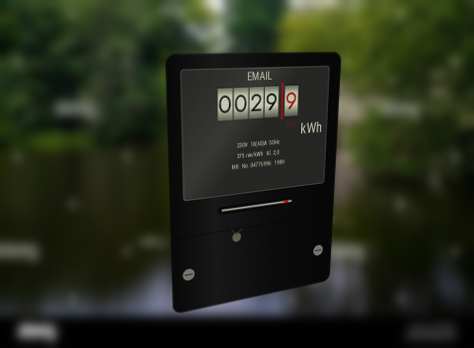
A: 29.9kWh
